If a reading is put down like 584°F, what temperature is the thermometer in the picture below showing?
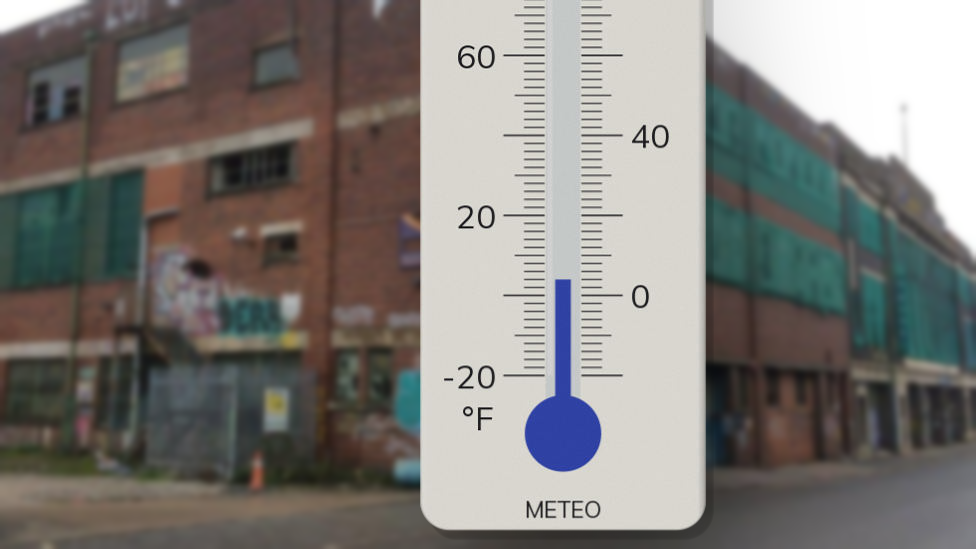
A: 4°F
